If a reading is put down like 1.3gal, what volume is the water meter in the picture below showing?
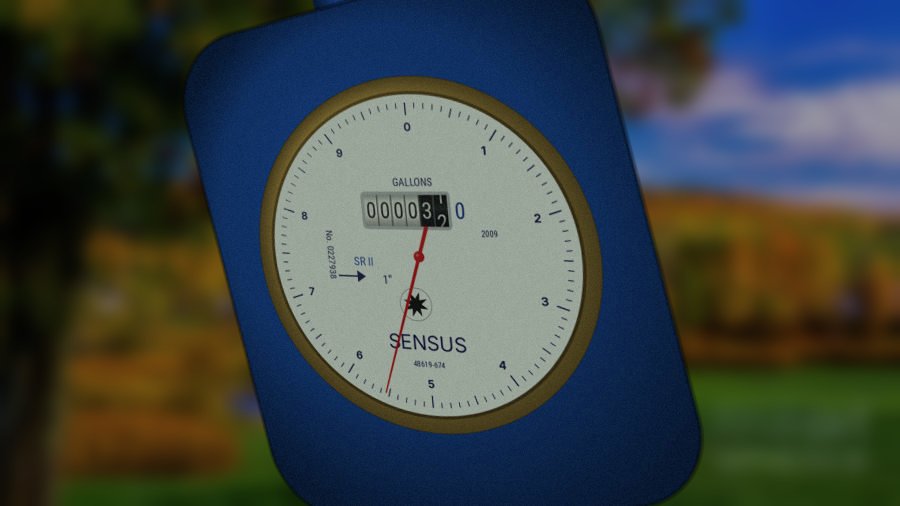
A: 315.5gal
